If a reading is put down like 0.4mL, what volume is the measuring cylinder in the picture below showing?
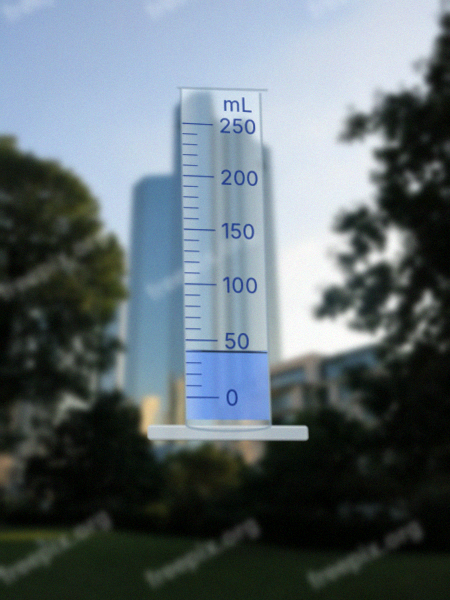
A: 40mL
